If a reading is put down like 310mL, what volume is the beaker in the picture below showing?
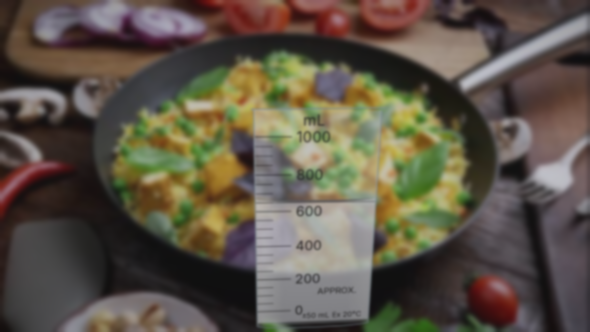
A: 650mL
